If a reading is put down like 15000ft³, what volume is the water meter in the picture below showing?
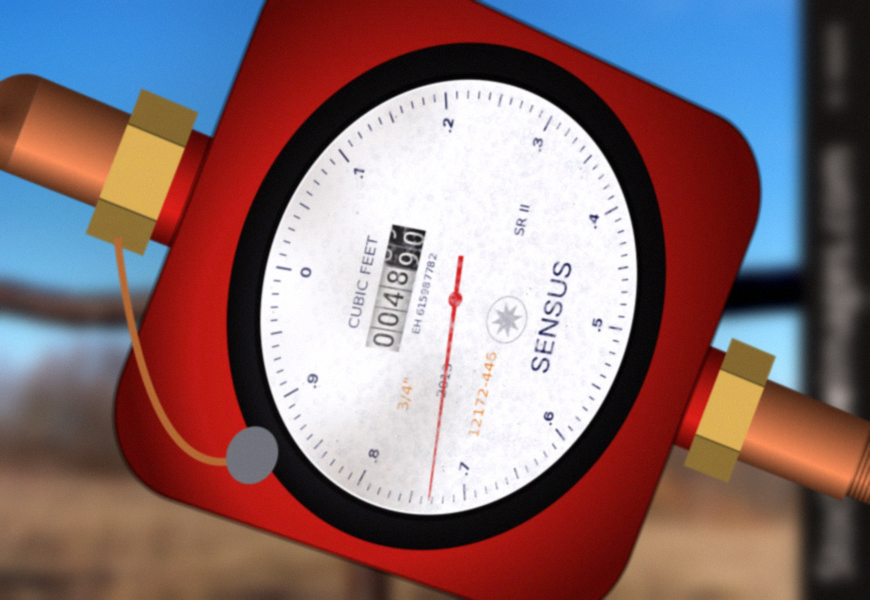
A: 4889.73ft³
